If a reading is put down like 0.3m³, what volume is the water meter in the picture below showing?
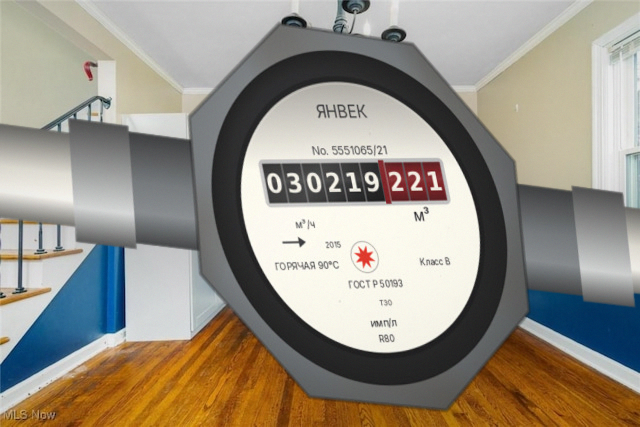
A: 30219.221m³
